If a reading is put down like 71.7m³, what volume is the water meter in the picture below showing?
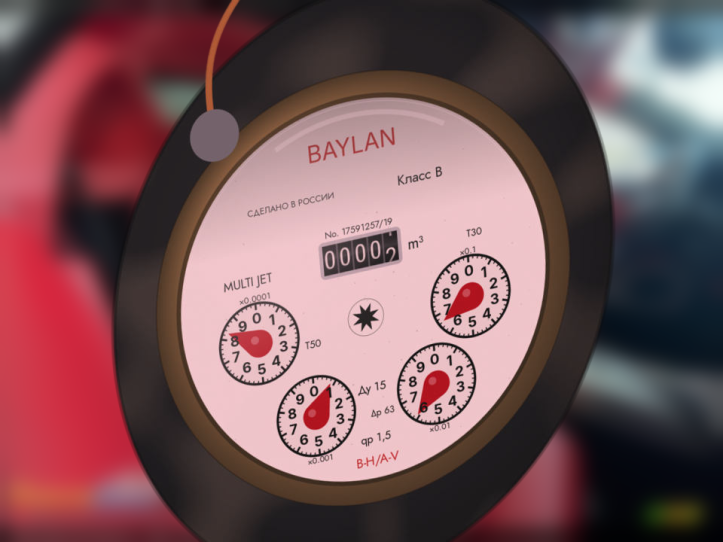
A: 1.6608m³
